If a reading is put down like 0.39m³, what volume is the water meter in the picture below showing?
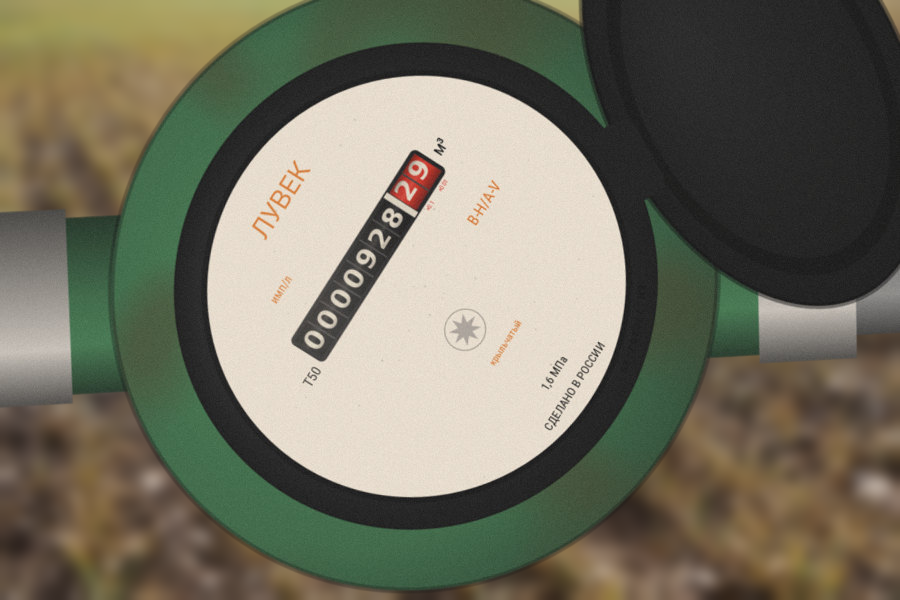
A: 928.29m³
